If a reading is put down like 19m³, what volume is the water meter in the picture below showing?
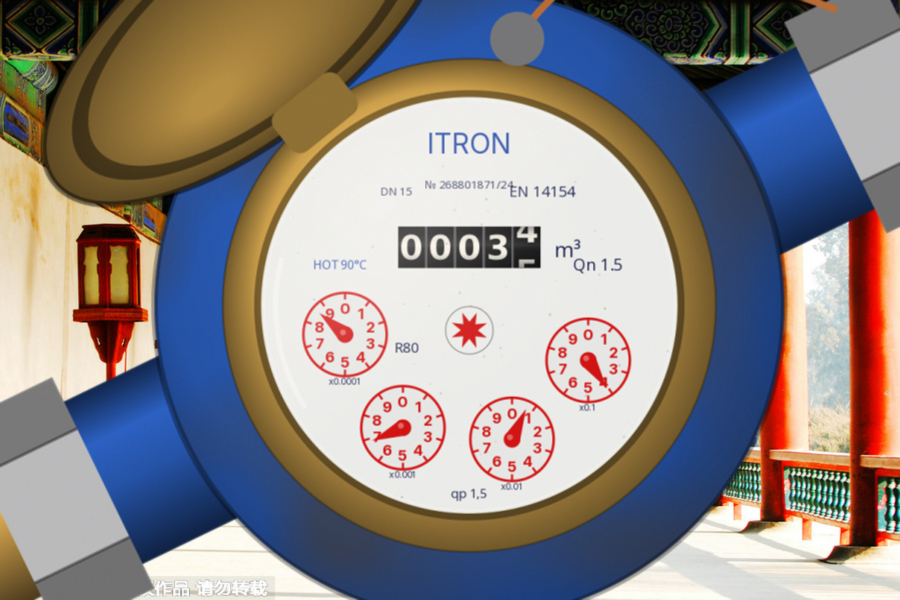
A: 34.4068m³
